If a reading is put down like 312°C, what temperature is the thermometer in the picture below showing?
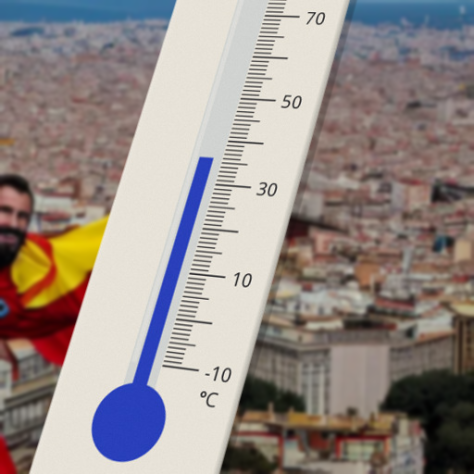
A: 36°C
